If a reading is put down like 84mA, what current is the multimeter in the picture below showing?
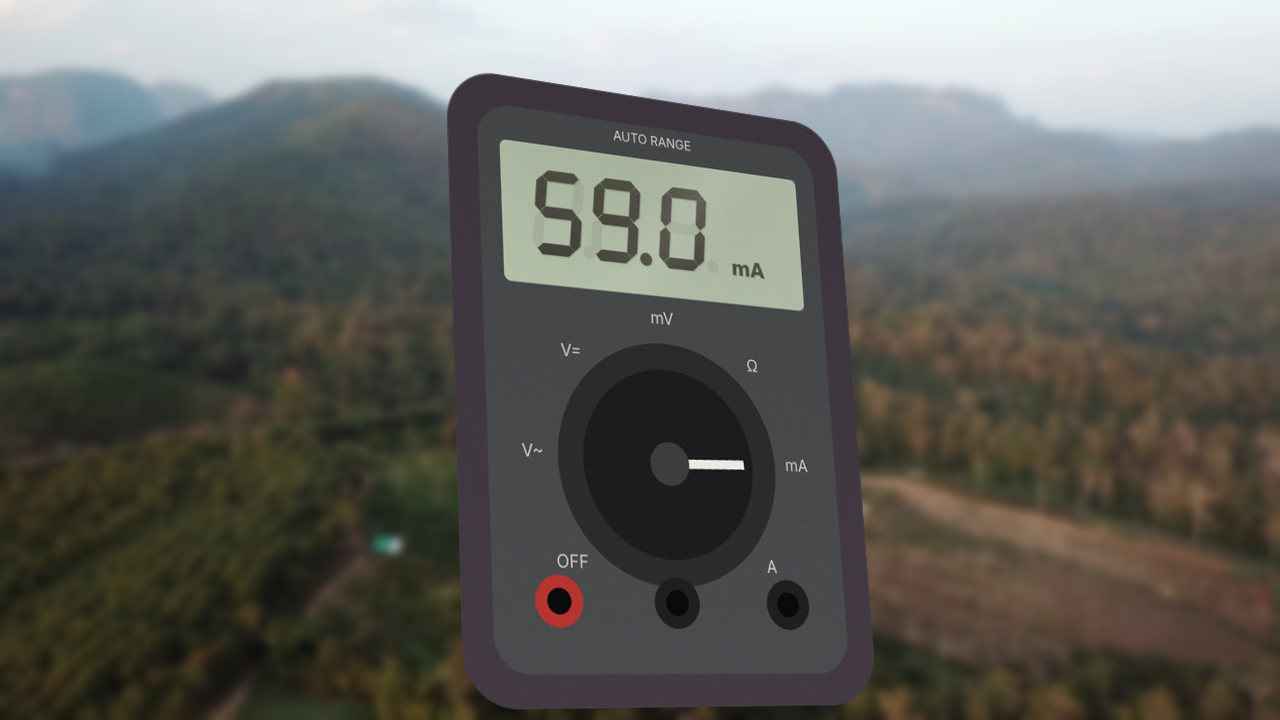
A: 59.0mA
